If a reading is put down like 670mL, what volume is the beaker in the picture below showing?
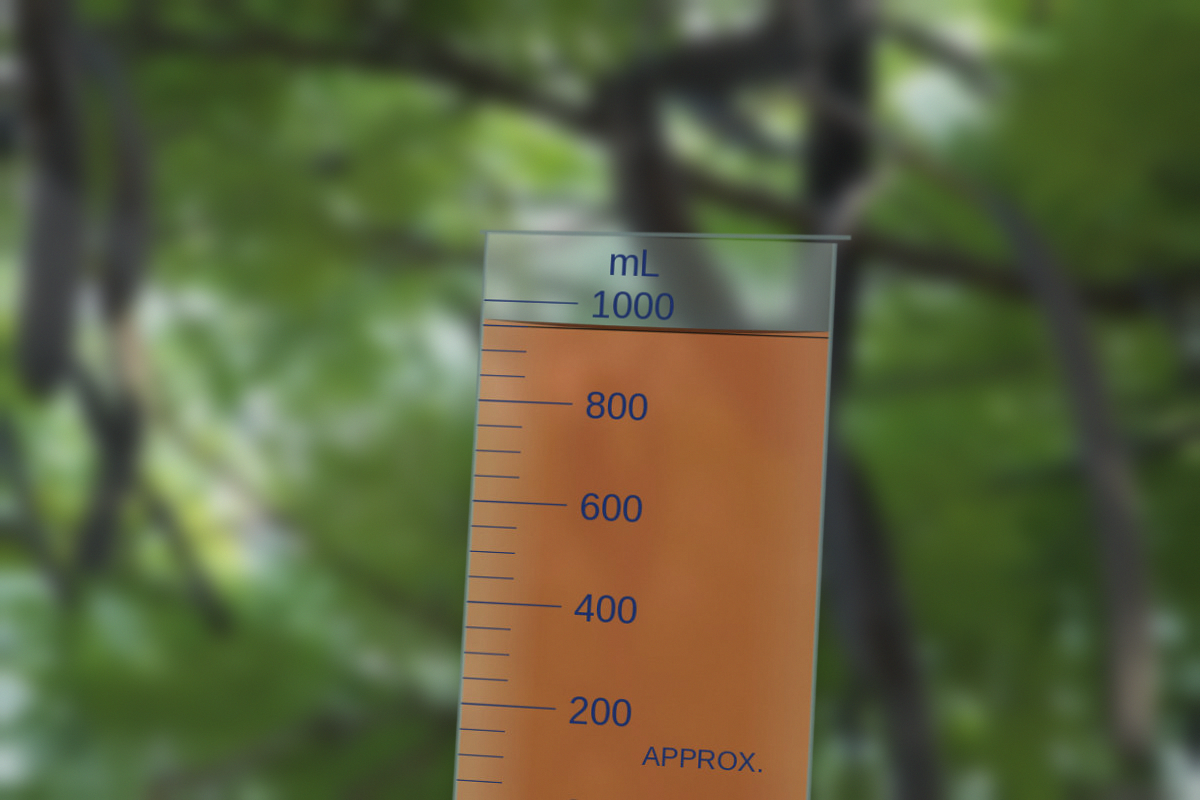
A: 950mL
